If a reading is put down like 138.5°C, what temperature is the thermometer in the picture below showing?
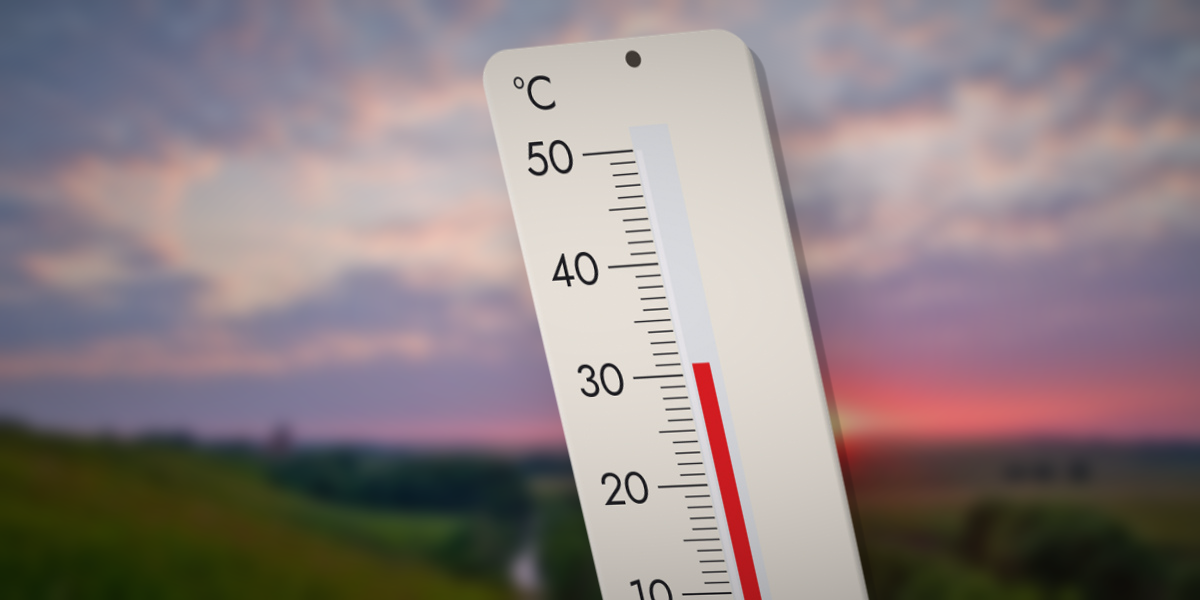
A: 31°C
